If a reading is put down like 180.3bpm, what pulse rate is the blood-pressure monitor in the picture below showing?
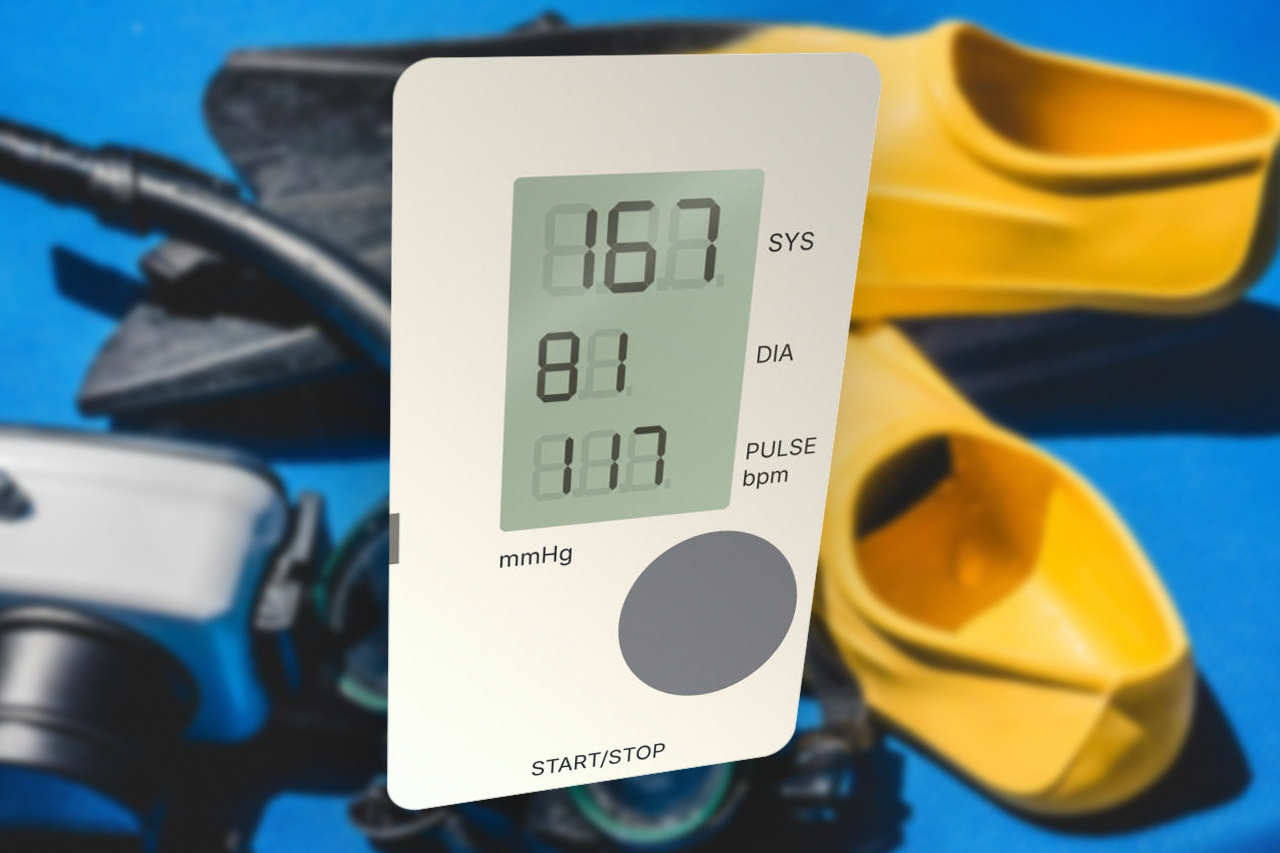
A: 117bpm
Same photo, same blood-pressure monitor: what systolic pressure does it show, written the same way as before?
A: 167mmHg
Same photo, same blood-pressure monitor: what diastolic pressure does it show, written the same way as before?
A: 81mmHg
